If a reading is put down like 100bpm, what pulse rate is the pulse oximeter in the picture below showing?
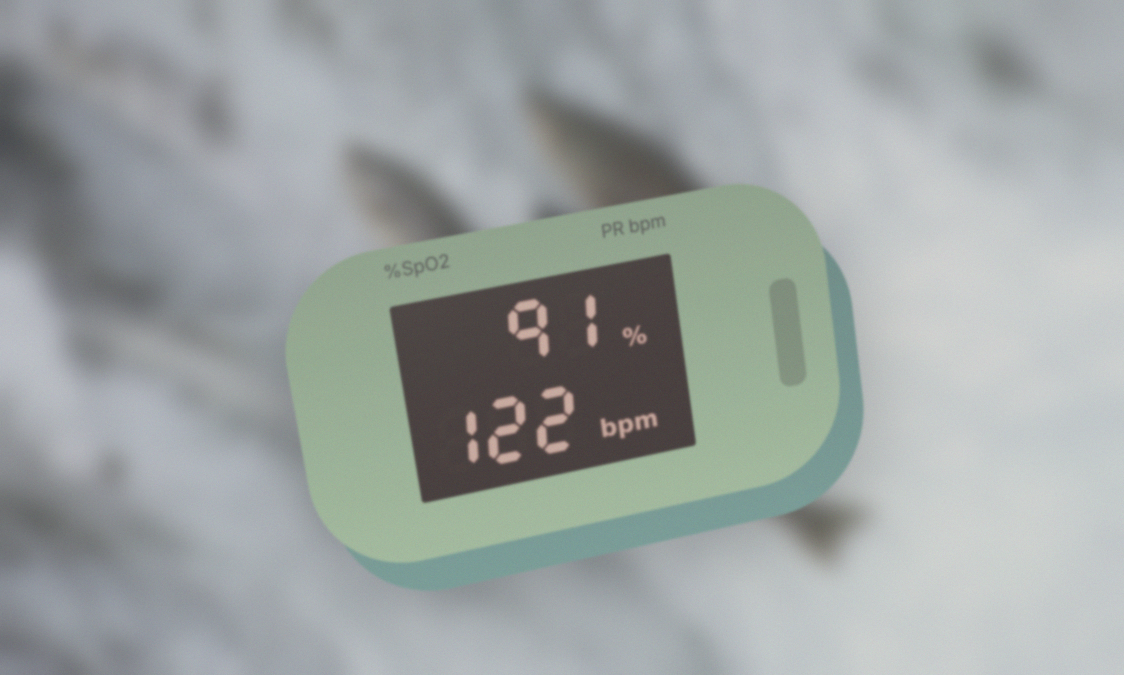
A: 122bpm
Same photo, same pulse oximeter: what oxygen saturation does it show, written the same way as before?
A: 91%
